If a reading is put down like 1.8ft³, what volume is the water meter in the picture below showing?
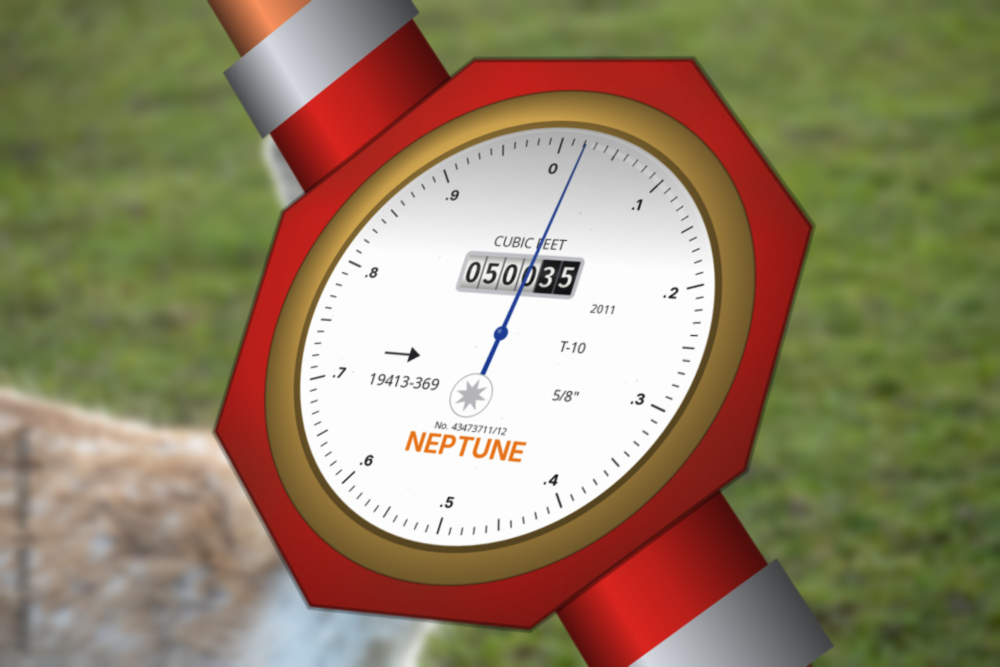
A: 50035.02ft³
